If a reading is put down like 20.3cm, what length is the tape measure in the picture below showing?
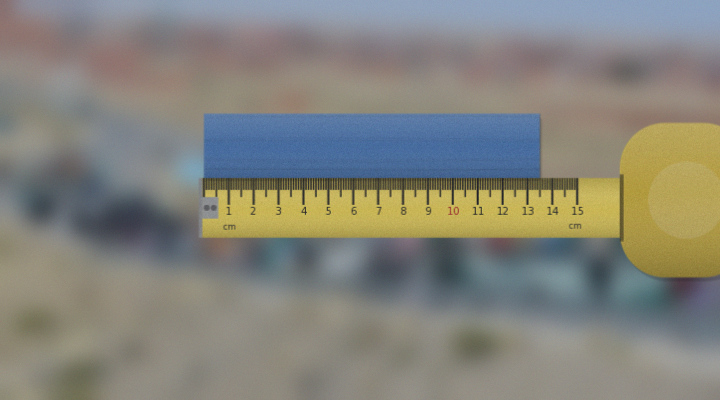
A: 13.5cm
